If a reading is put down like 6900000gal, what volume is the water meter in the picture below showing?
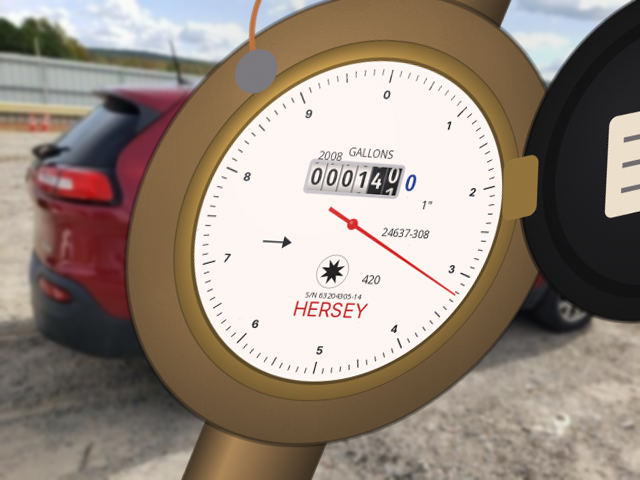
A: 1403.2gal
